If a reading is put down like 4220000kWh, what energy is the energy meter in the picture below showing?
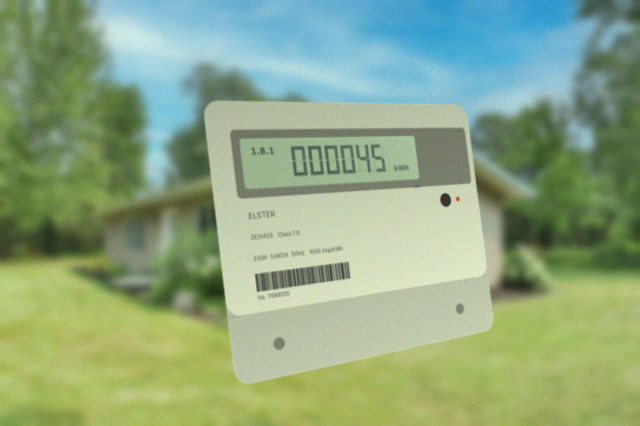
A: 45kWh
